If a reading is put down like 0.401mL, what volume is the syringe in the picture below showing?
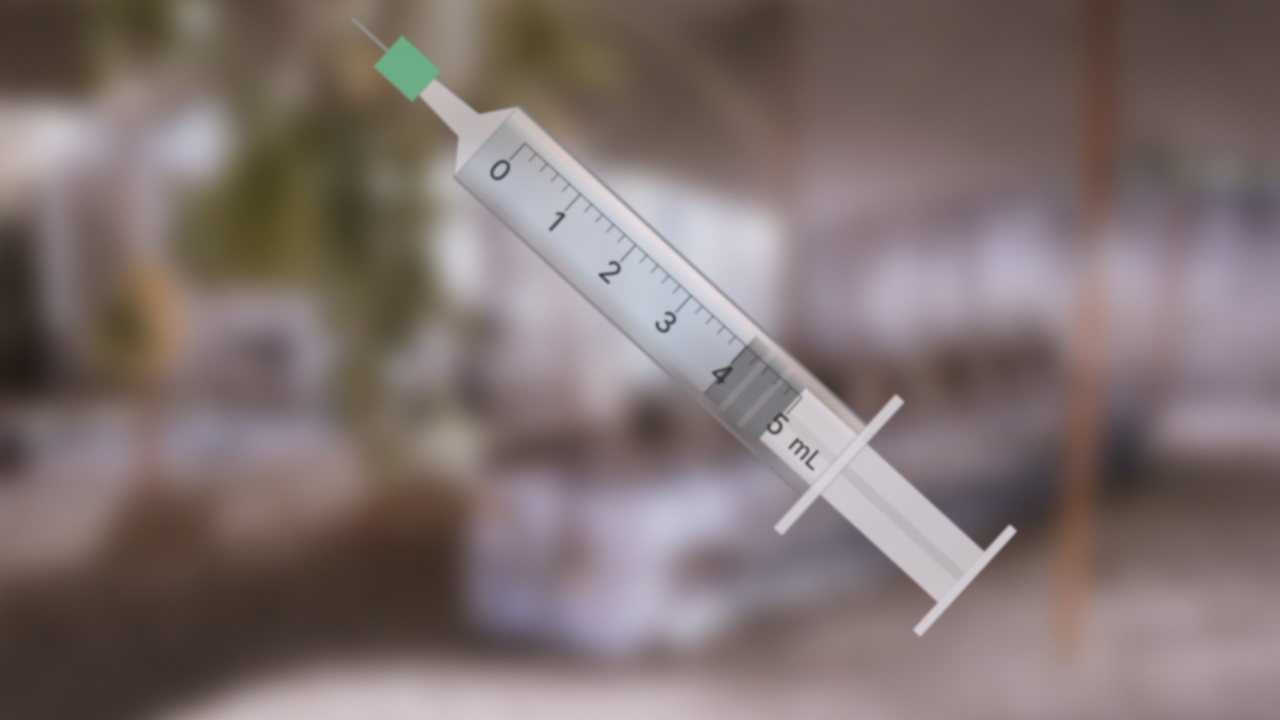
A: 4mL
